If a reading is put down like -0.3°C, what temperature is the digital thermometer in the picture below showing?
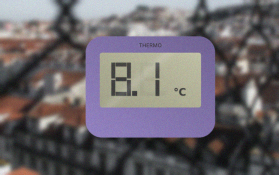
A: 8.1°C
